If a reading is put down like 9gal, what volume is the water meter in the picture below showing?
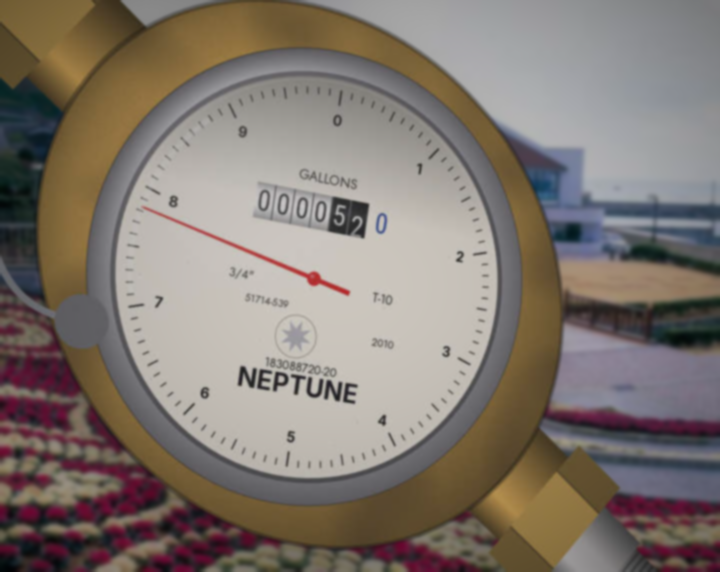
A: 517.8gal
